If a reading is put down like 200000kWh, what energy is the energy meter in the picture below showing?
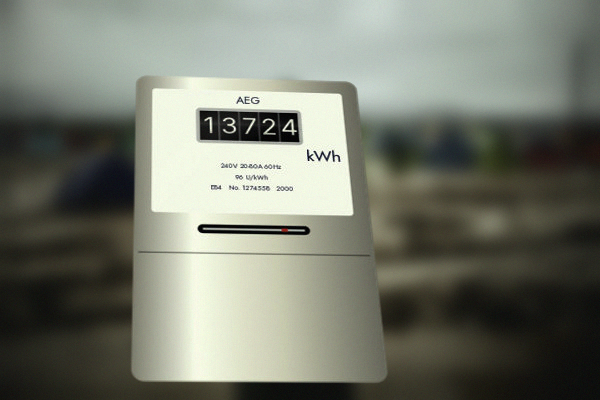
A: 13724kWh
